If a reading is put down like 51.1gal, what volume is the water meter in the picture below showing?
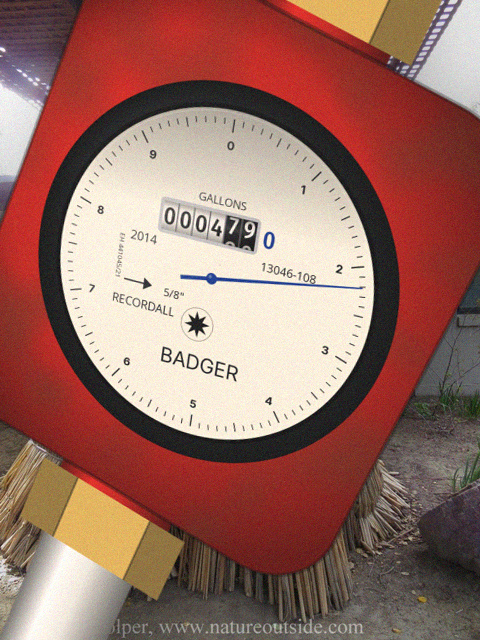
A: 4792.2gal
